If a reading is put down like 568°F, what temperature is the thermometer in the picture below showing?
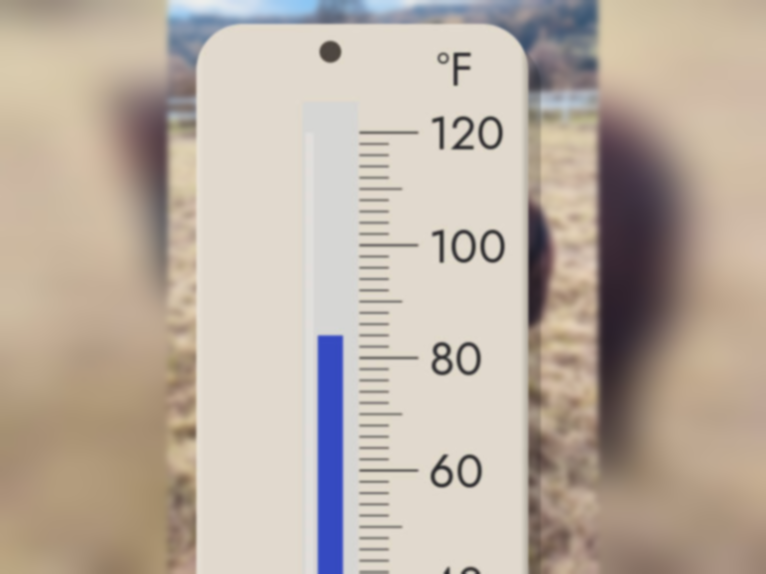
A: 84°F
